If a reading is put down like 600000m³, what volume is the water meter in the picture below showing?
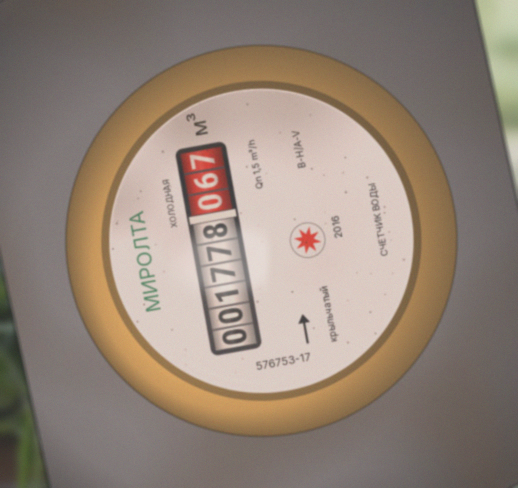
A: 1778.067m³
